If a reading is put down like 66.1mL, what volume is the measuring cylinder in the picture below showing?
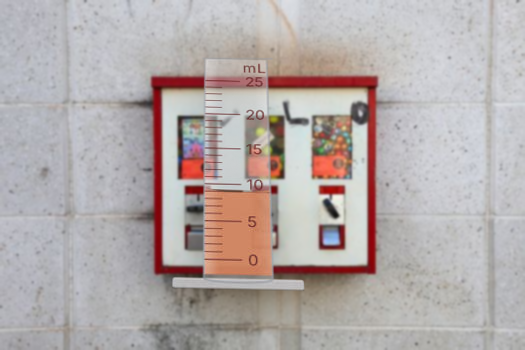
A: 9mL
